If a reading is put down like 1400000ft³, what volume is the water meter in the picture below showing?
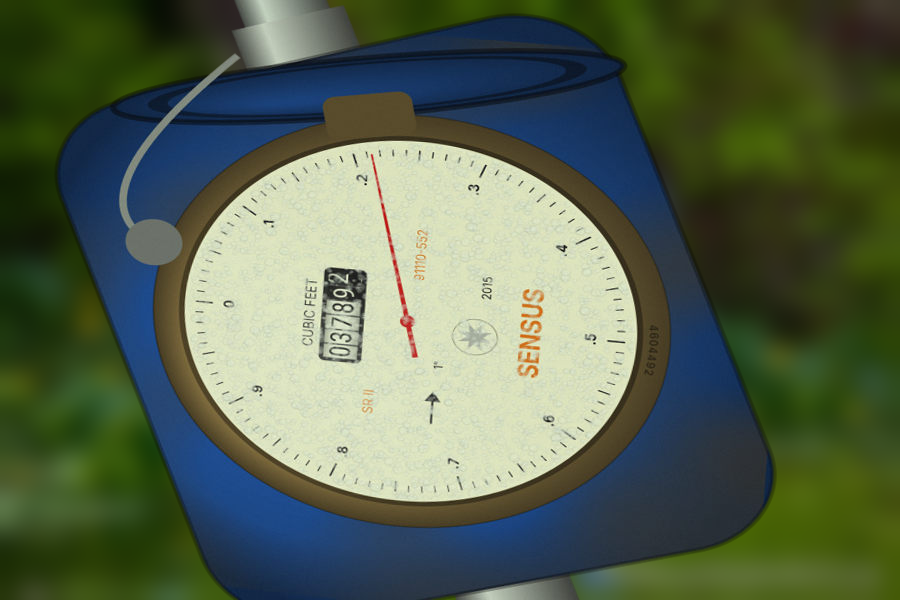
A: 37892.21ft³
